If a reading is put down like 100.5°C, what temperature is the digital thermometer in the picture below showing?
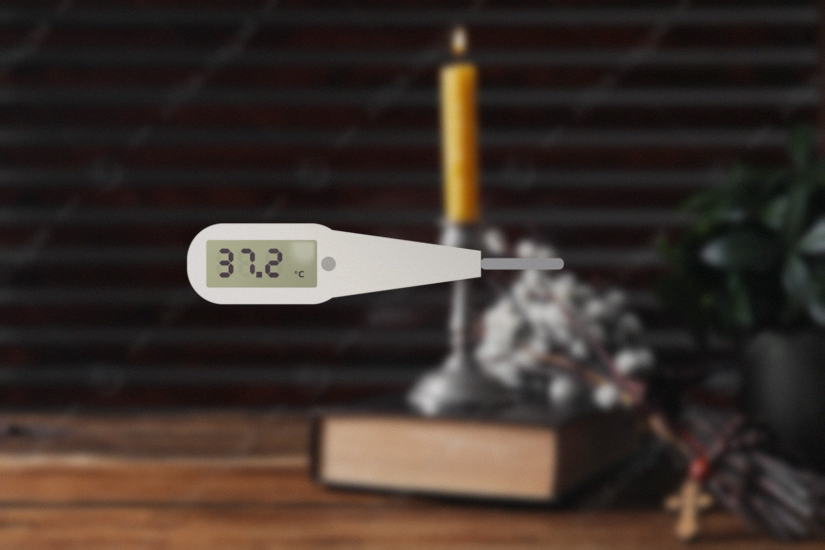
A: 37.2°C
